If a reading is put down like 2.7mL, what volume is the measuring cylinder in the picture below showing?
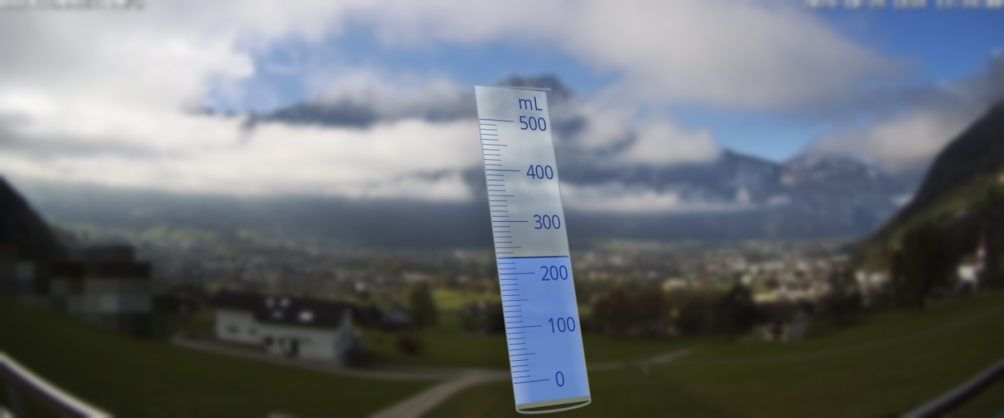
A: 230mL
